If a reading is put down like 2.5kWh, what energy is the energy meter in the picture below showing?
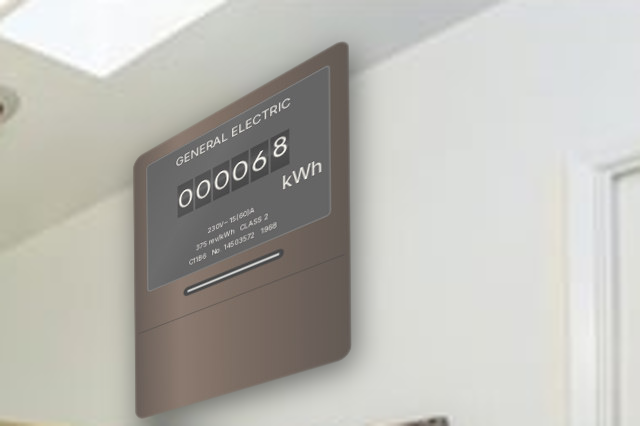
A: 68kWh
